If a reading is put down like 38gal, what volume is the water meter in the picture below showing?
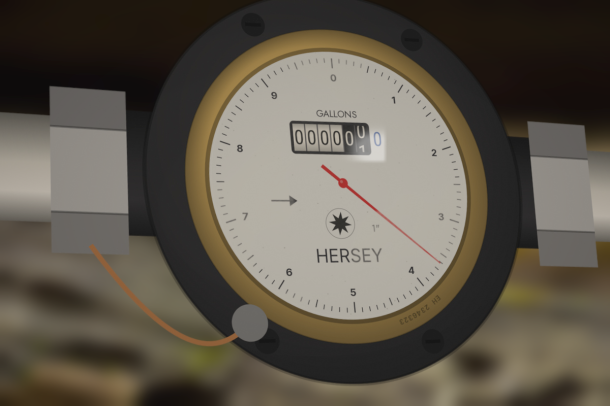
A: 3.6gal
